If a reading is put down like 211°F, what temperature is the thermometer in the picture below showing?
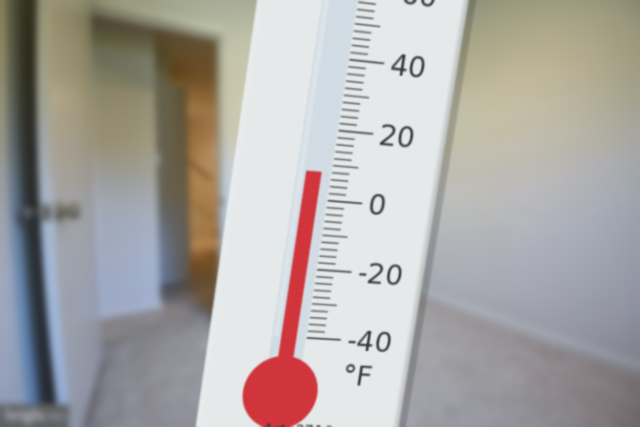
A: 8°F
